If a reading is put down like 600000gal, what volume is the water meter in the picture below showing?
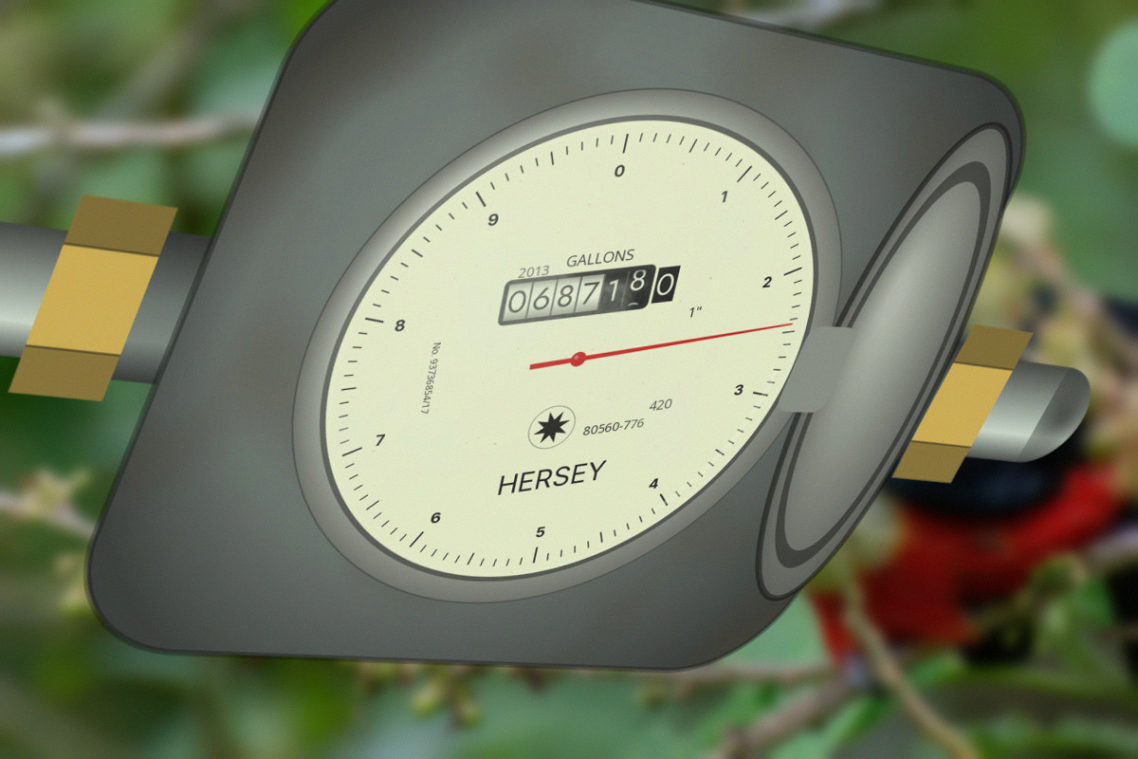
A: 687182.4gal
